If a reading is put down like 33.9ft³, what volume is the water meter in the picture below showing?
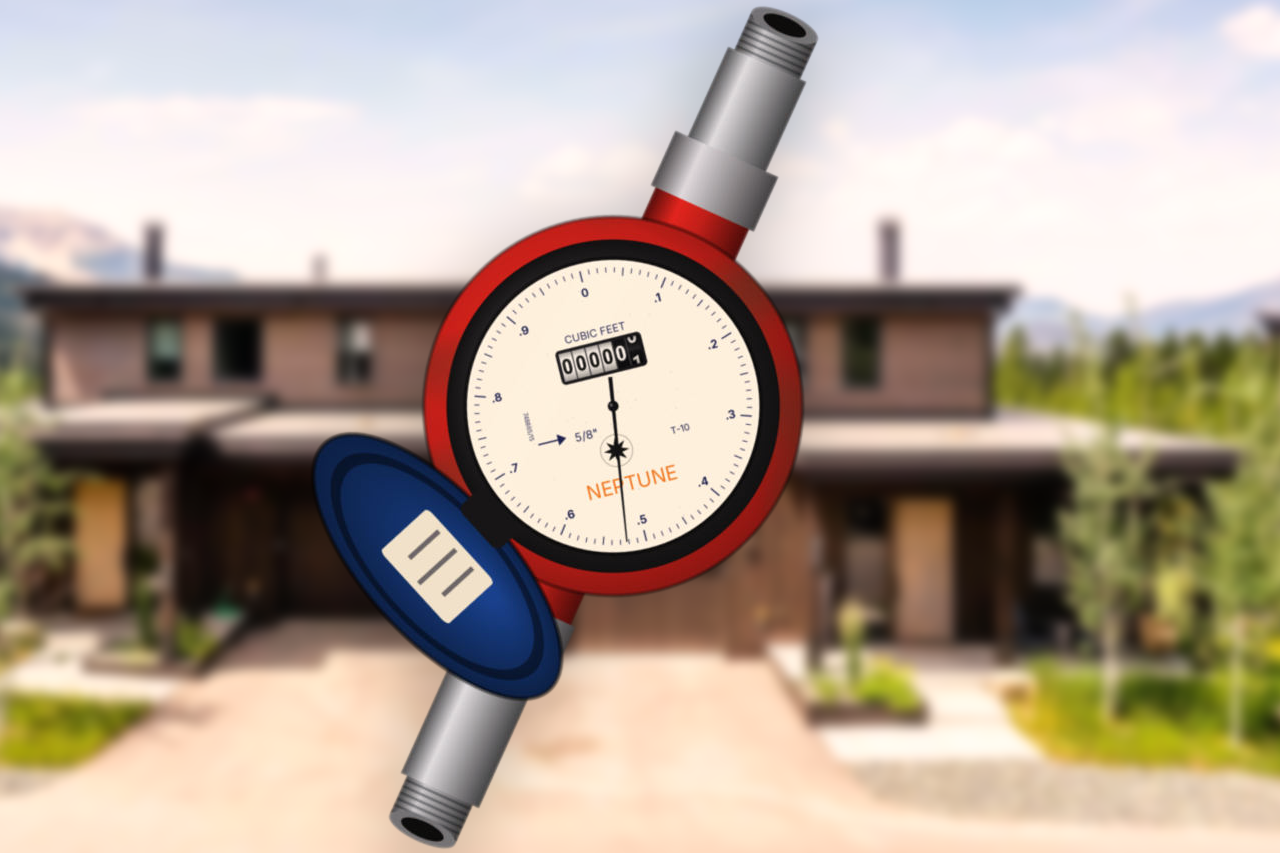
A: 0.52ft³
